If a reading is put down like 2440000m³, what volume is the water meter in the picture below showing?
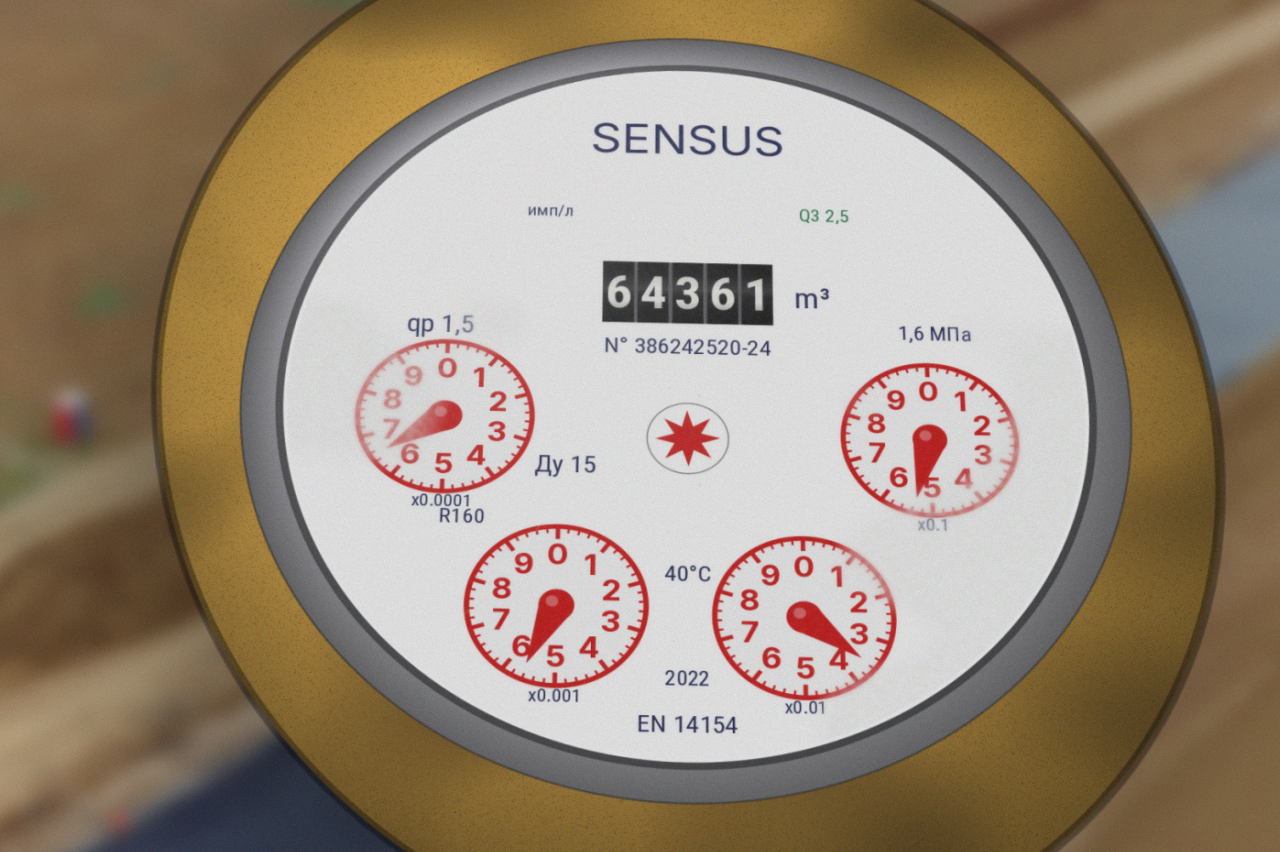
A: 64361.5356m³
